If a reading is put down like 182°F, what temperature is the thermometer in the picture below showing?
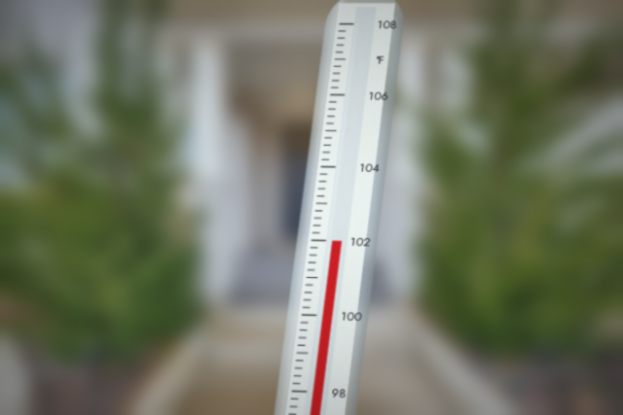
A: 102°F
